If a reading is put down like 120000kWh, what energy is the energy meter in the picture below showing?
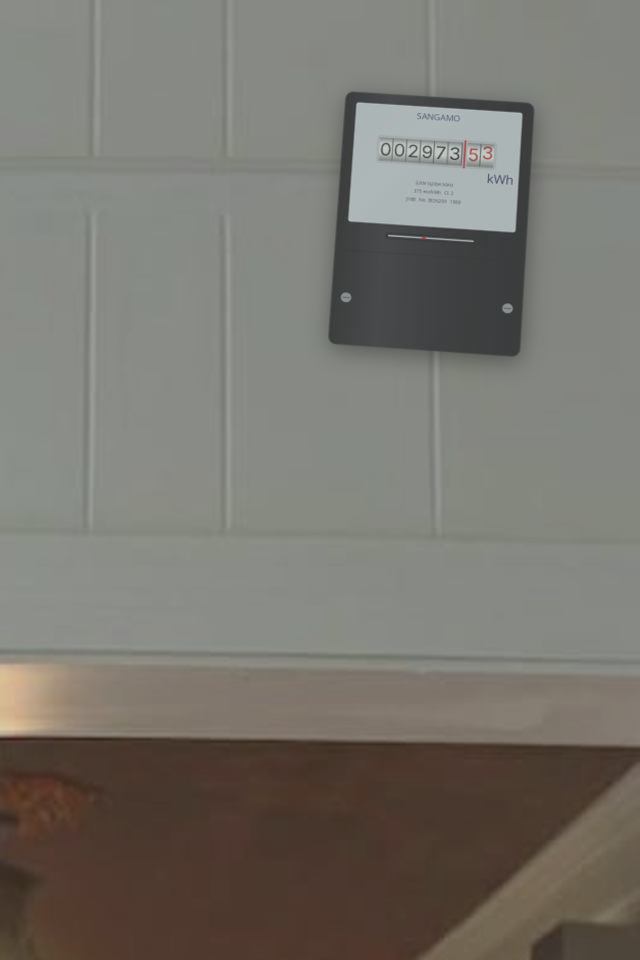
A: 2973.53kWh
